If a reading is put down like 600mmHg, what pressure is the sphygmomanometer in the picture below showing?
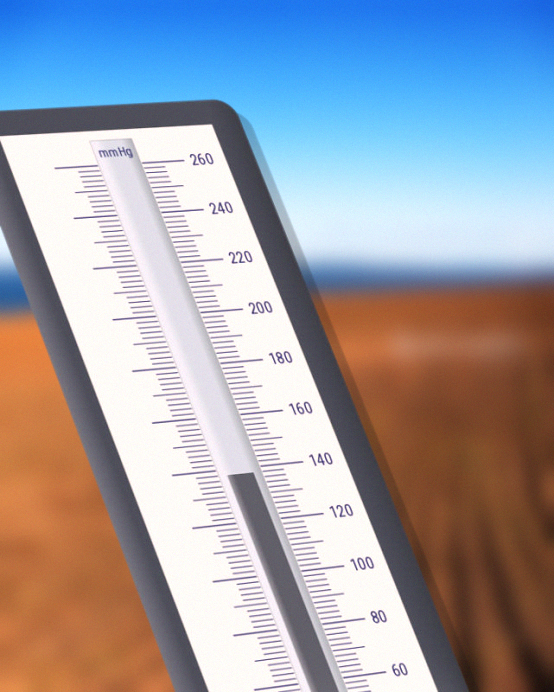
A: 138mmHg
